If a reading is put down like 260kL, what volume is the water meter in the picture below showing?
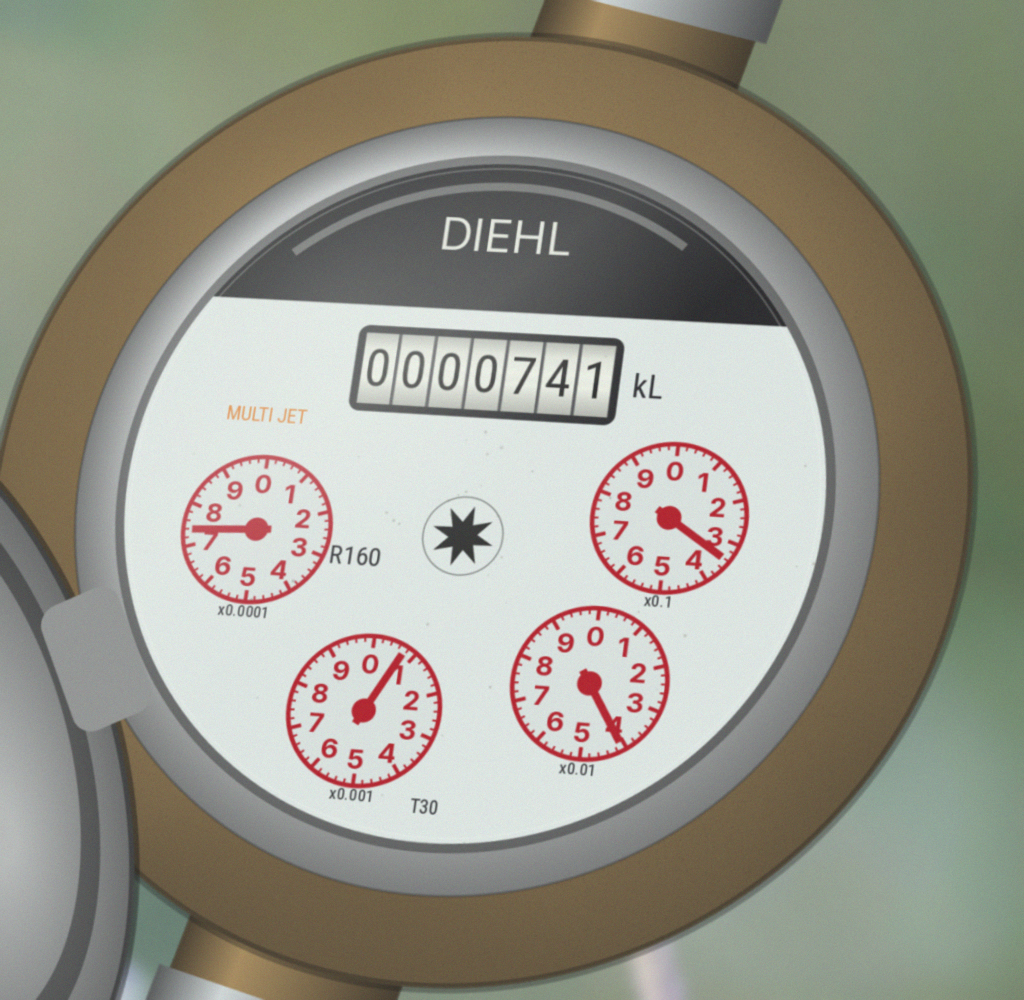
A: 741.3407kL
